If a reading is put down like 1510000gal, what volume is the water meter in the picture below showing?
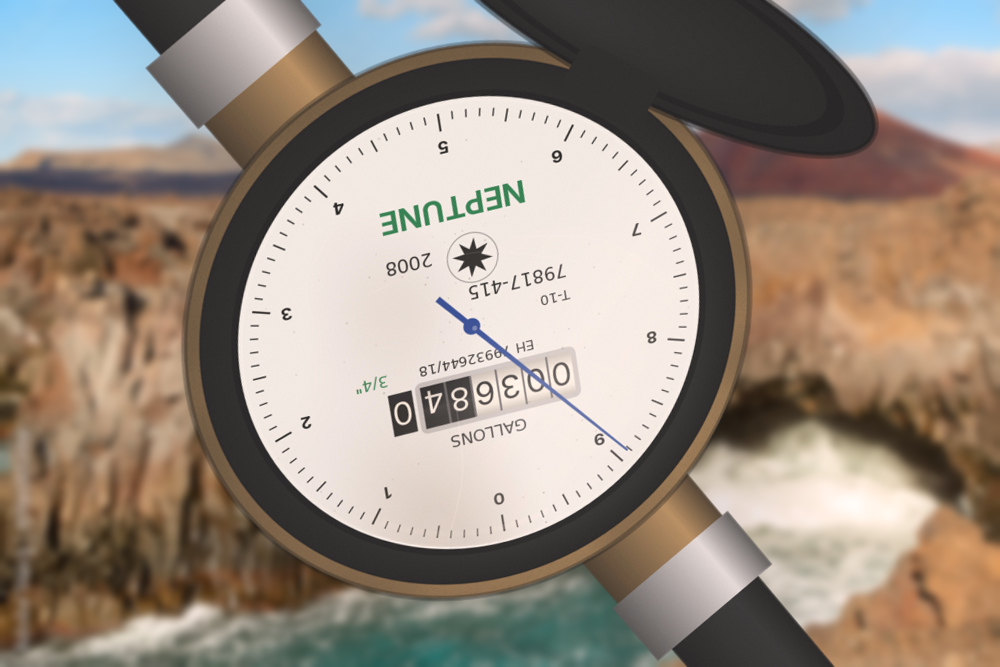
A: 36838.9gal
